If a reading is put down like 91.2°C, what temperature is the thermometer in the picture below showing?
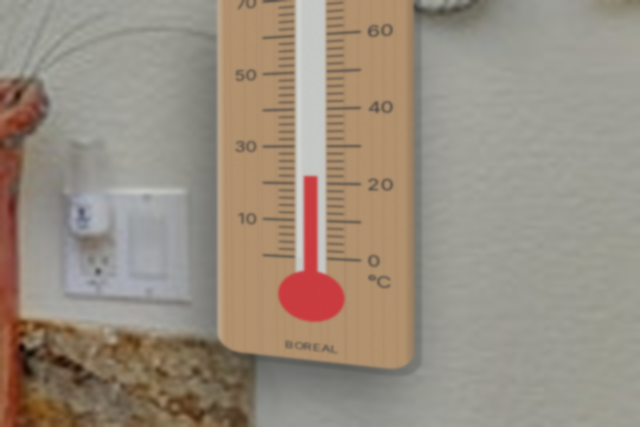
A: 22°C
